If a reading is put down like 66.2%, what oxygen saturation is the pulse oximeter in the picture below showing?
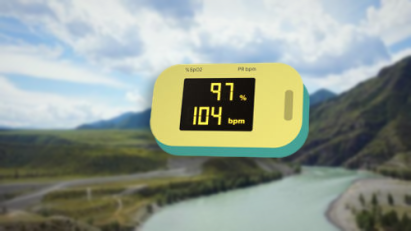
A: 97%
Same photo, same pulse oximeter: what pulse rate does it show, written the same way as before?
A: 104bpm
